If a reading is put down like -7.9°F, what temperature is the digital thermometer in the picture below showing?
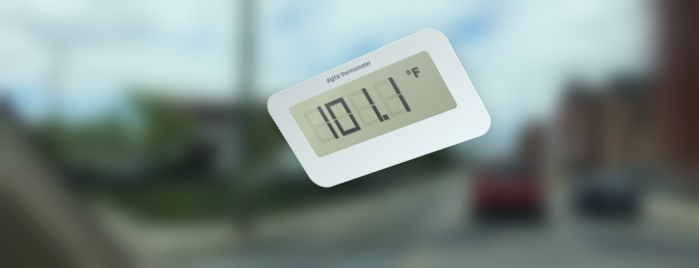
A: 101.1°F
